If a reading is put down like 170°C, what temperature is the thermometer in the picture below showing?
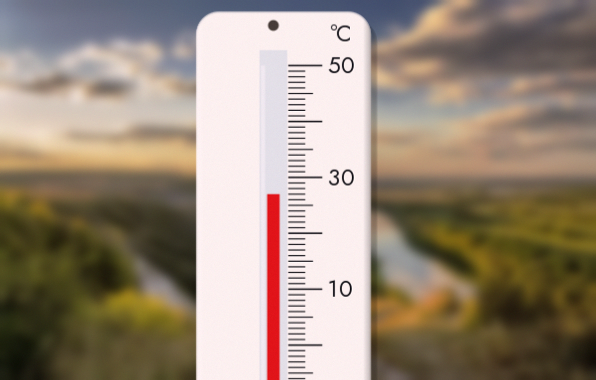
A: 27°C
